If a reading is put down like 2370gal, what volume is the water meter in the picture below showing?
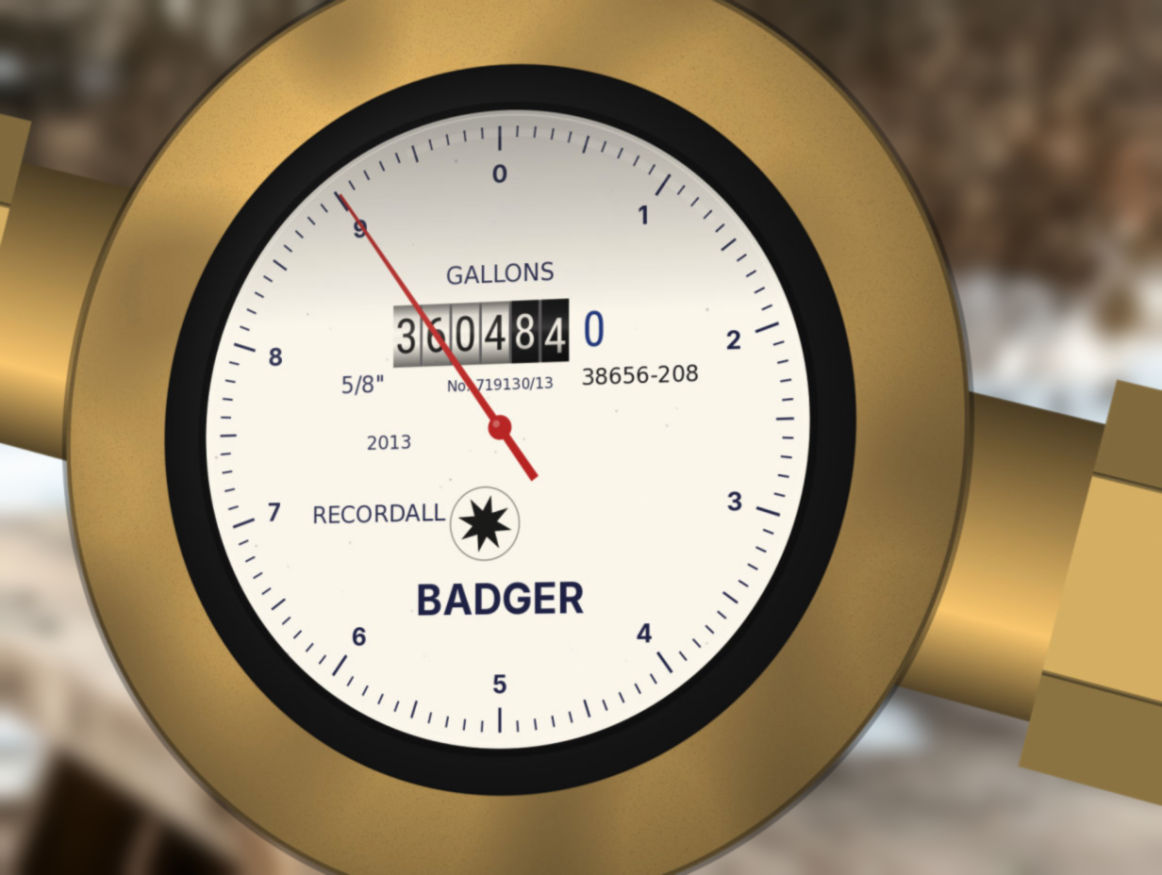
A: 3604839.0gal
